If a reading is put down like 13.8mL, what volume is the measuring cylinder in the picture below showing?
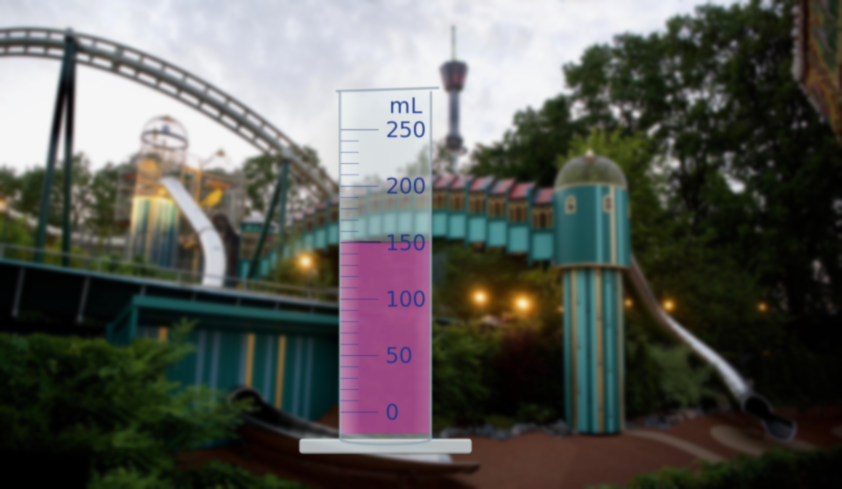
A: 150mL
